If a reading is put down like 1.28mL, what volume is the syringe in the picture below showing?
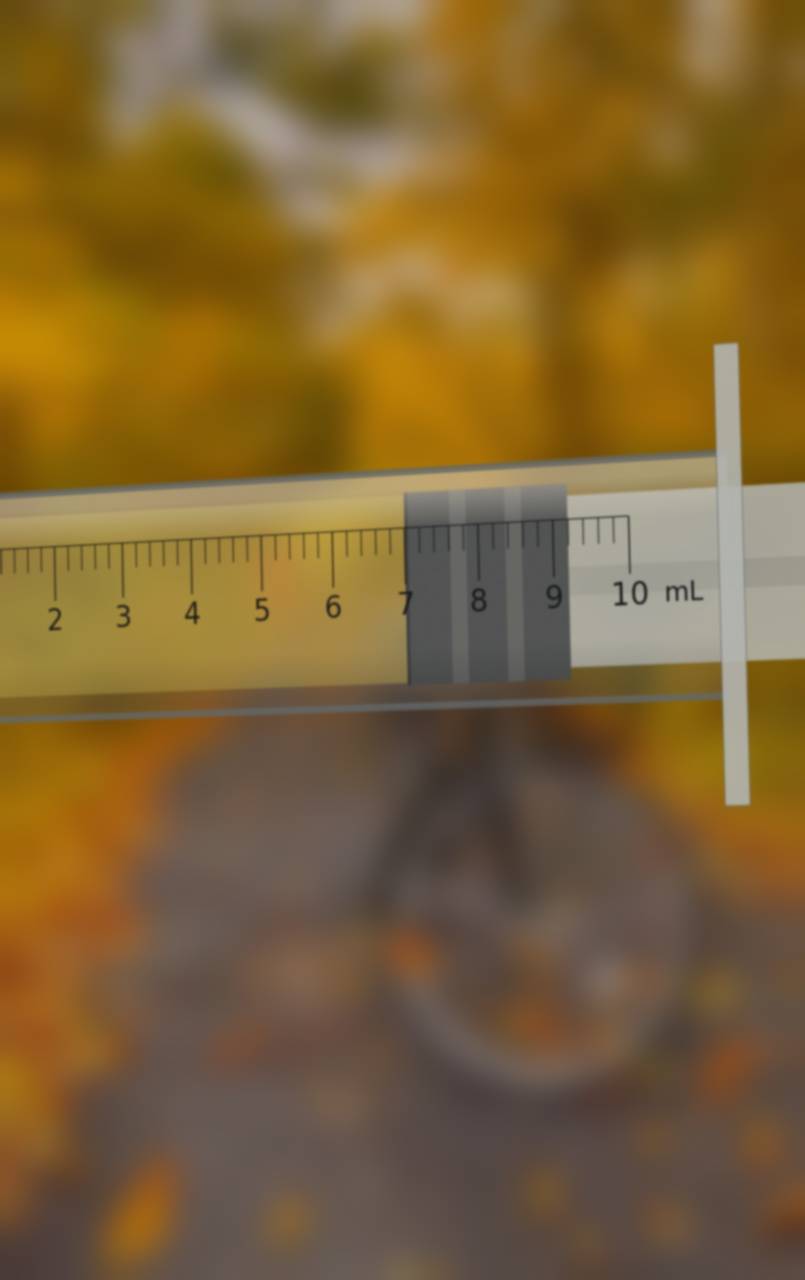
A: 7mL
